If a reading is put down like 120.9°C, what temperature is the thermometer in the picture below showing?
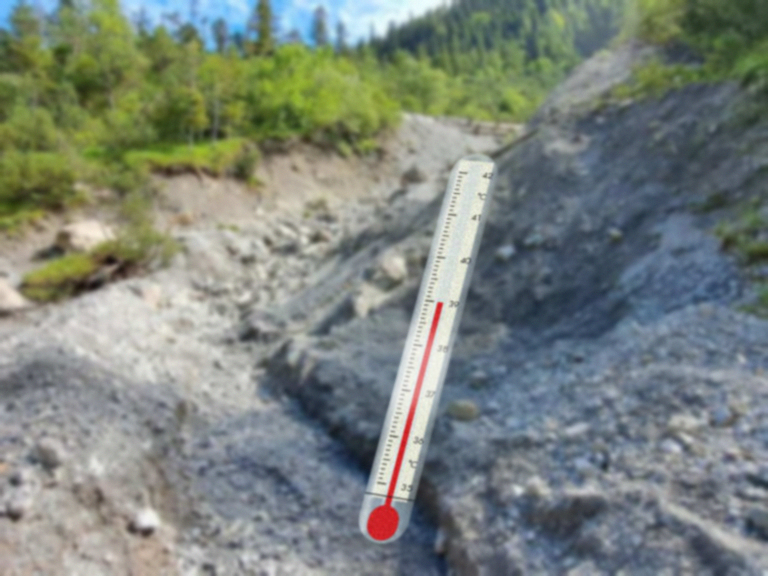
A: 39°C
